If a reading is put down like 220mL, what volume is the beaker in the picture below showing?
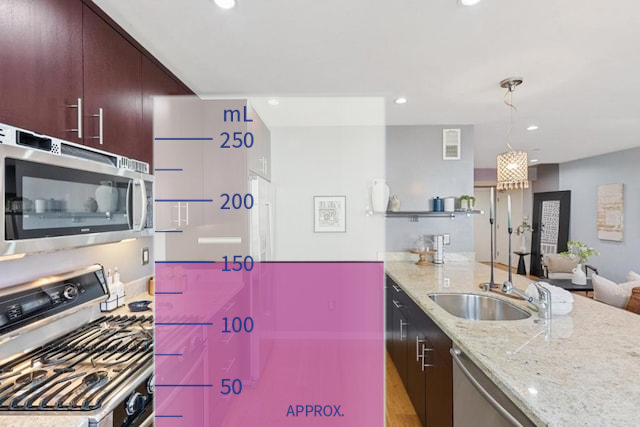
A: 150mL
